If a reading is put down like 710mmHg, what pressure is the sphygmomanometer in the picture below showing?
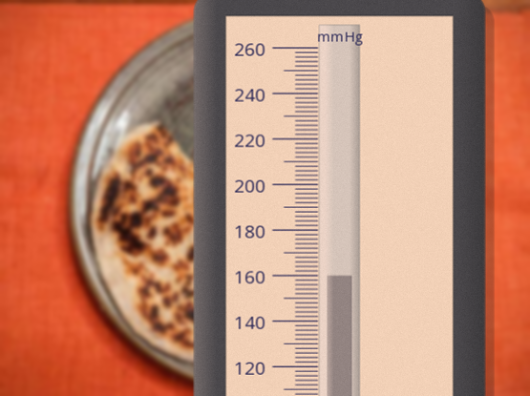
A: 160mmHg
